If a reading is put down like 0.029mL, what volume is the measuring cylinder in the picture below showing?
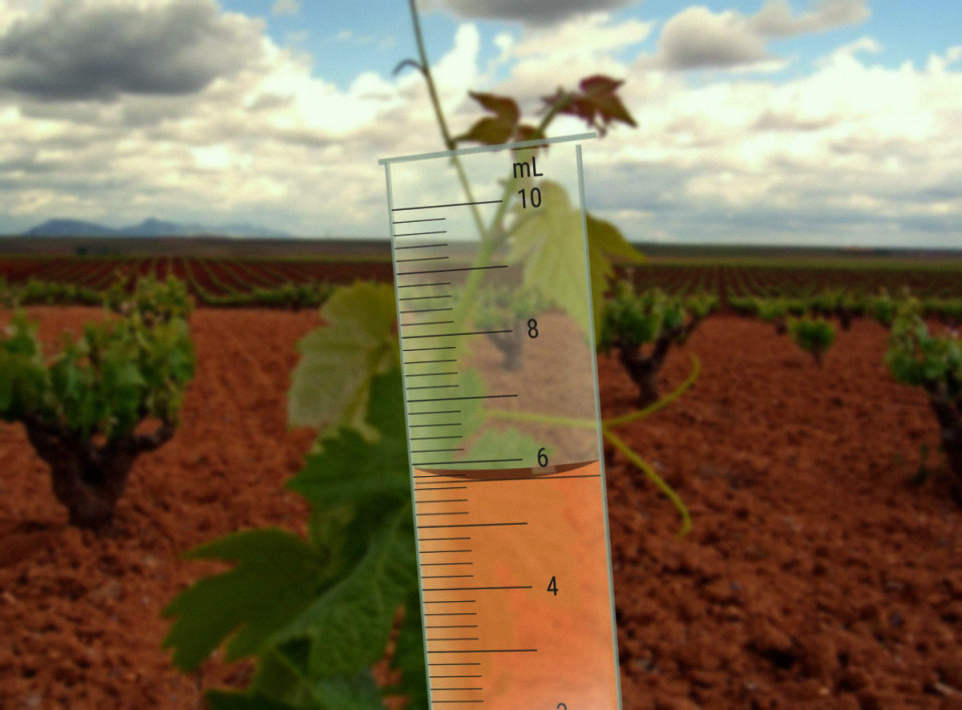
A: 5.7mL
